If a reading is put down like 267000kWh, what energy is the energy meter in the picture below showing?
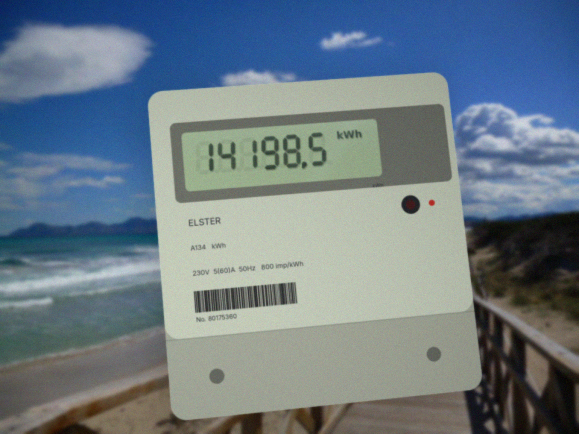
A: 14198.5kWh
